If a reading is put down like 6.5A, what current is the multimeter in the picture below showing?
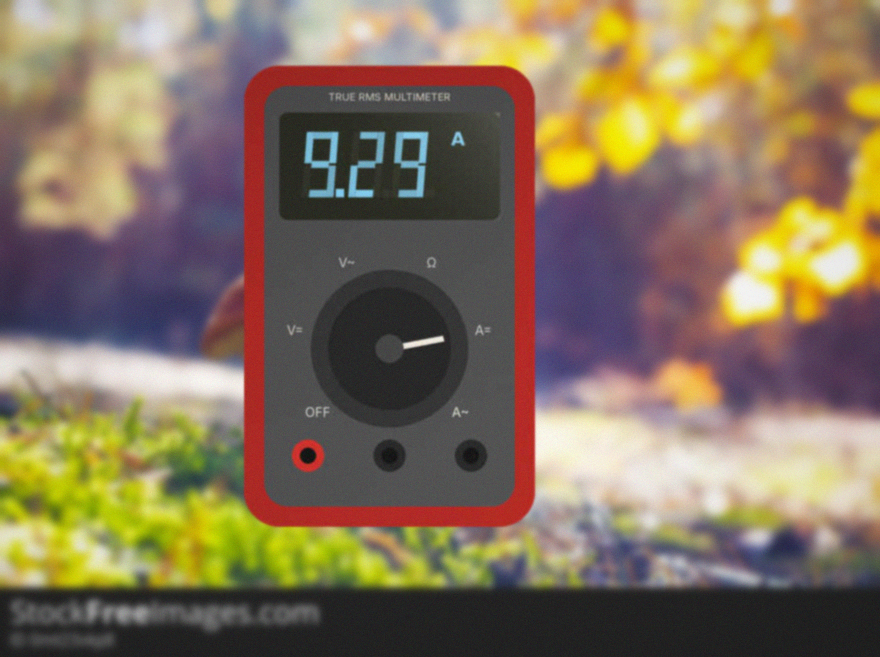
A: 9.29A
